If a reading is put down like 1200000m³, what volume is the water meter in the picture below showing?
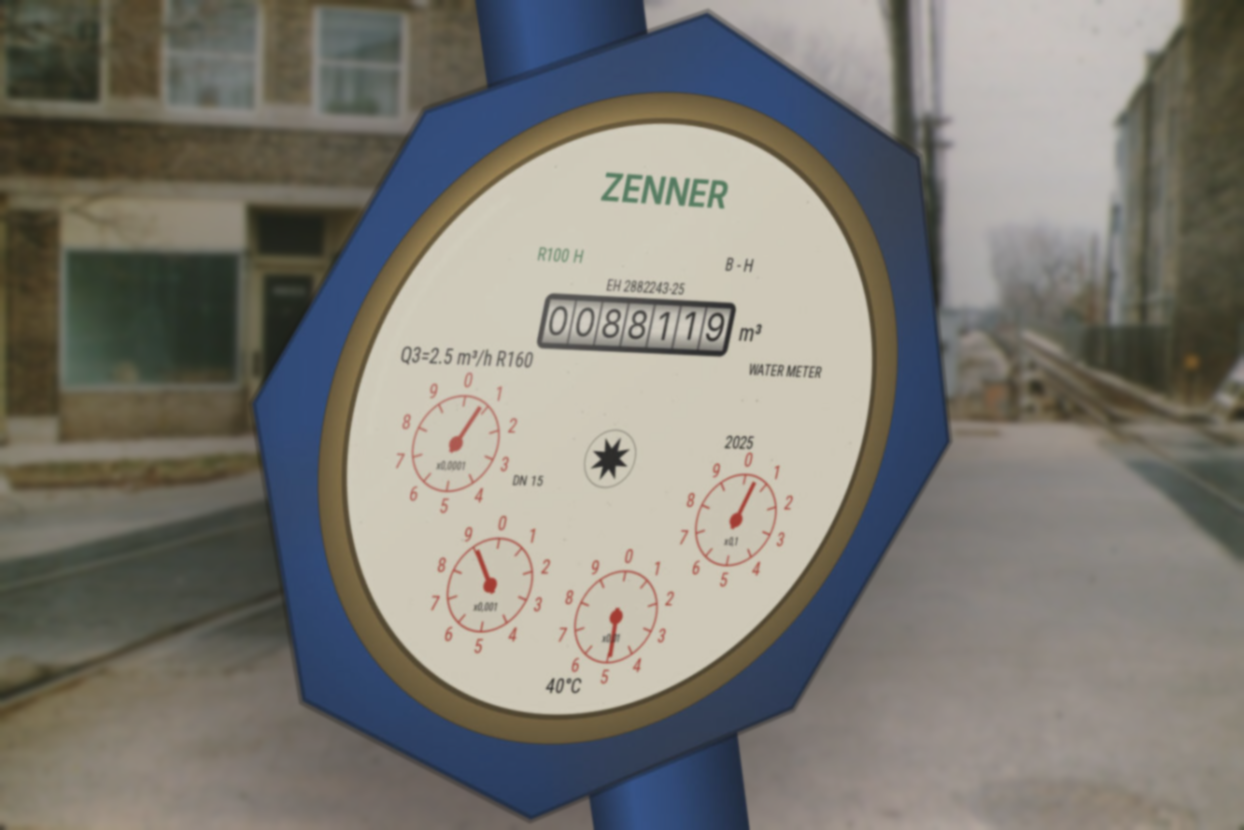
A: 88119.0490m³
